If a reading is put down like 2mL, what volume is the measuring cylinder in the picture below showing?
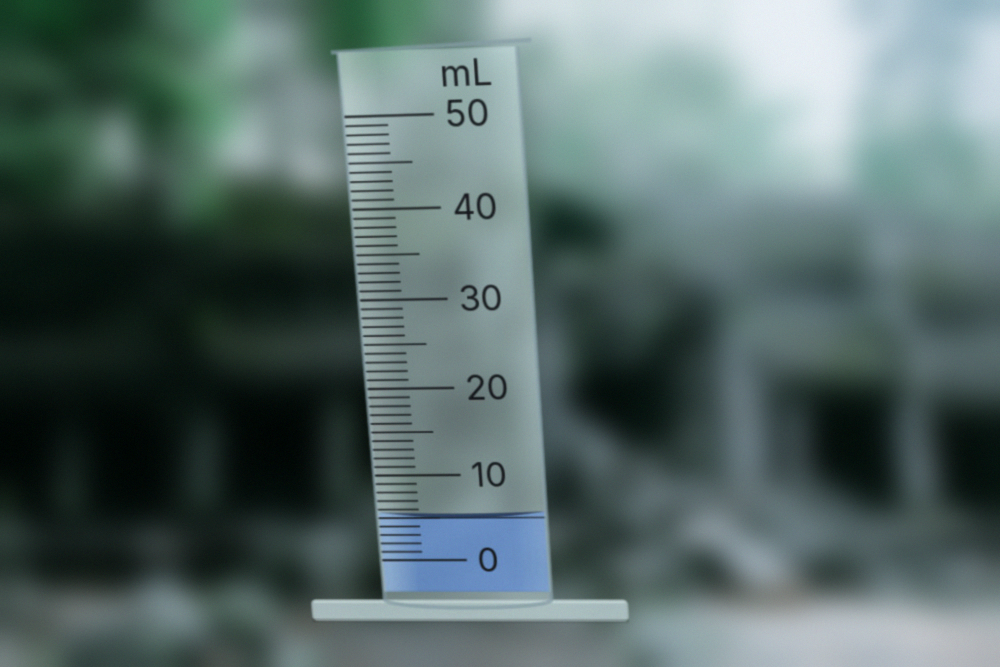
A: 5mL
